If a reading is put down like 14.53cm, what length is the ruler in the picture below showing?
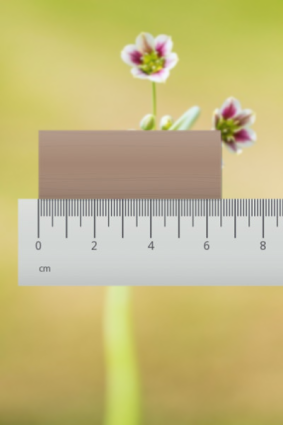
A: 6.5cm
